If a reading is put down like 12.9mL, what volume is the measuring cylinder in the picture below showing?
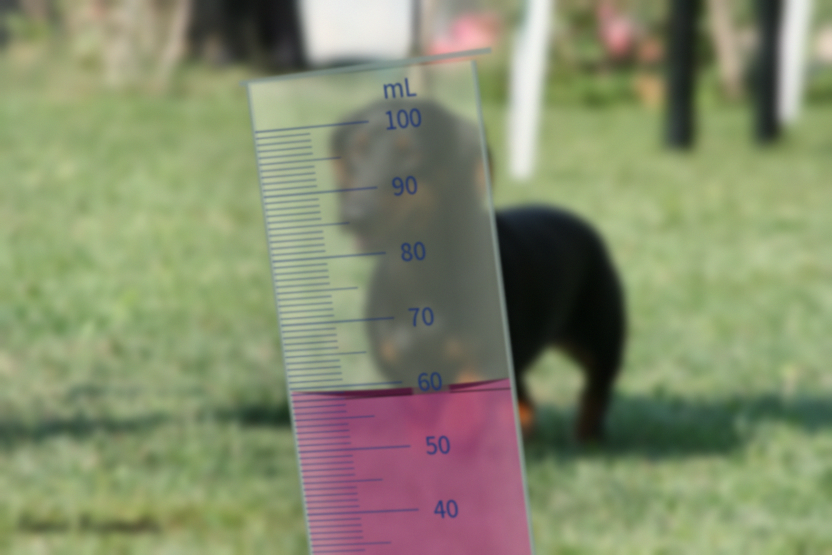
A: 58mL
